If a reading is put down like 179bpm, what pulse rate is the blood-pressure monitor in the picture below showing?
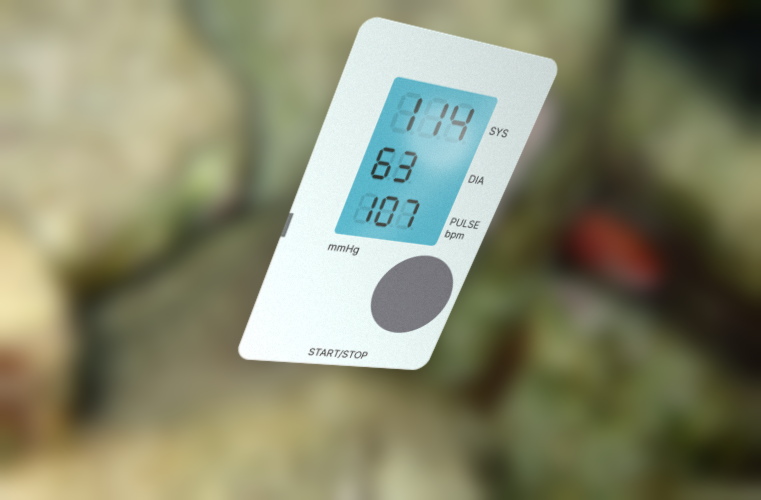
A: 107bpm
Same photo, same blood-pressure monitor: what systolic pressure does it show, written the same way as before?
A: 114mmHg
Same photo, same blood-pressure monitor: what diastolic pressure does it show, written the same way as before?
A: 63mmHg
